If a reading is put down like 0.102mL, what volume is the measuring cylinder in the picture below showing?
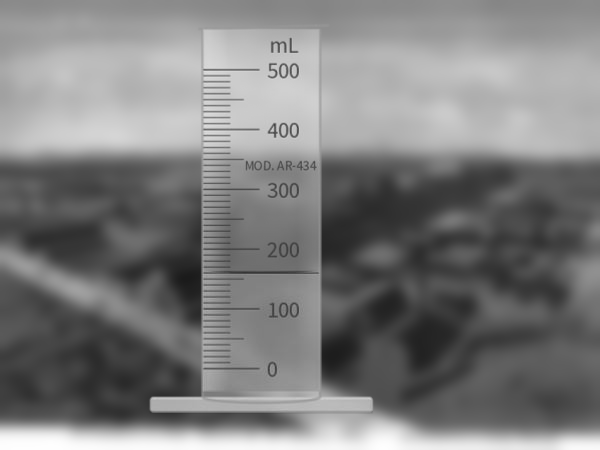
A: 160mL
